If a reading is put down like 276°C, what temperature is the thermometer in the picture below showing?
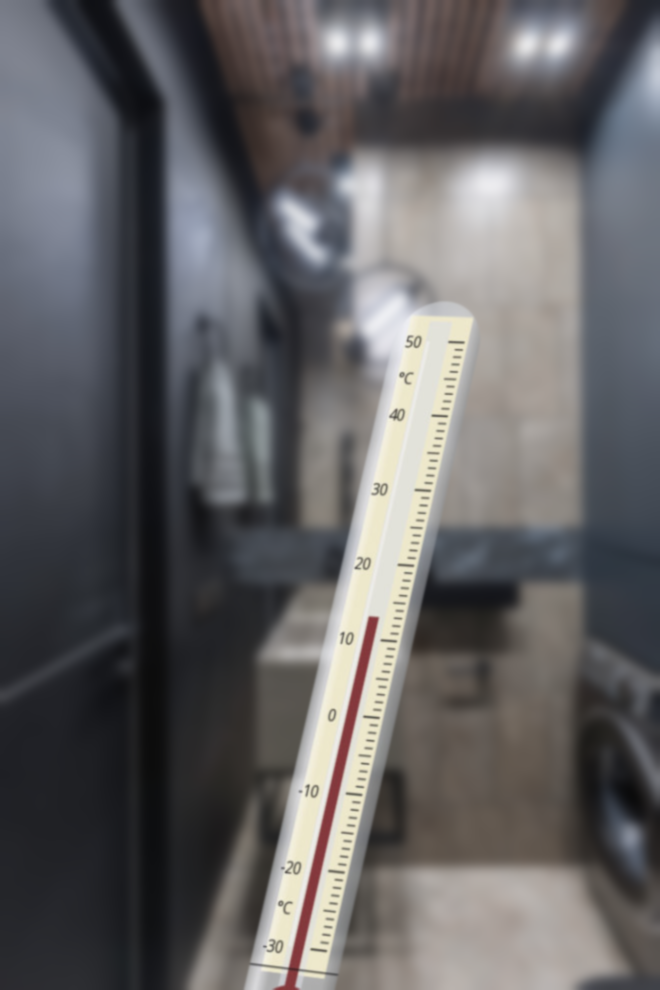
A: 13°C
